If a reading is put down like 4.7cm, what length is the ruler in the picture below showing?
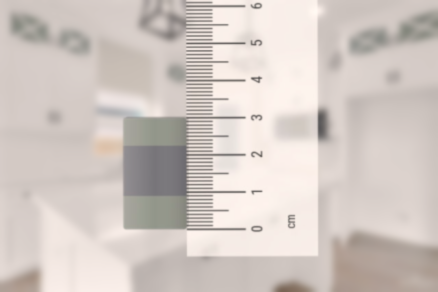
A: 3cm
